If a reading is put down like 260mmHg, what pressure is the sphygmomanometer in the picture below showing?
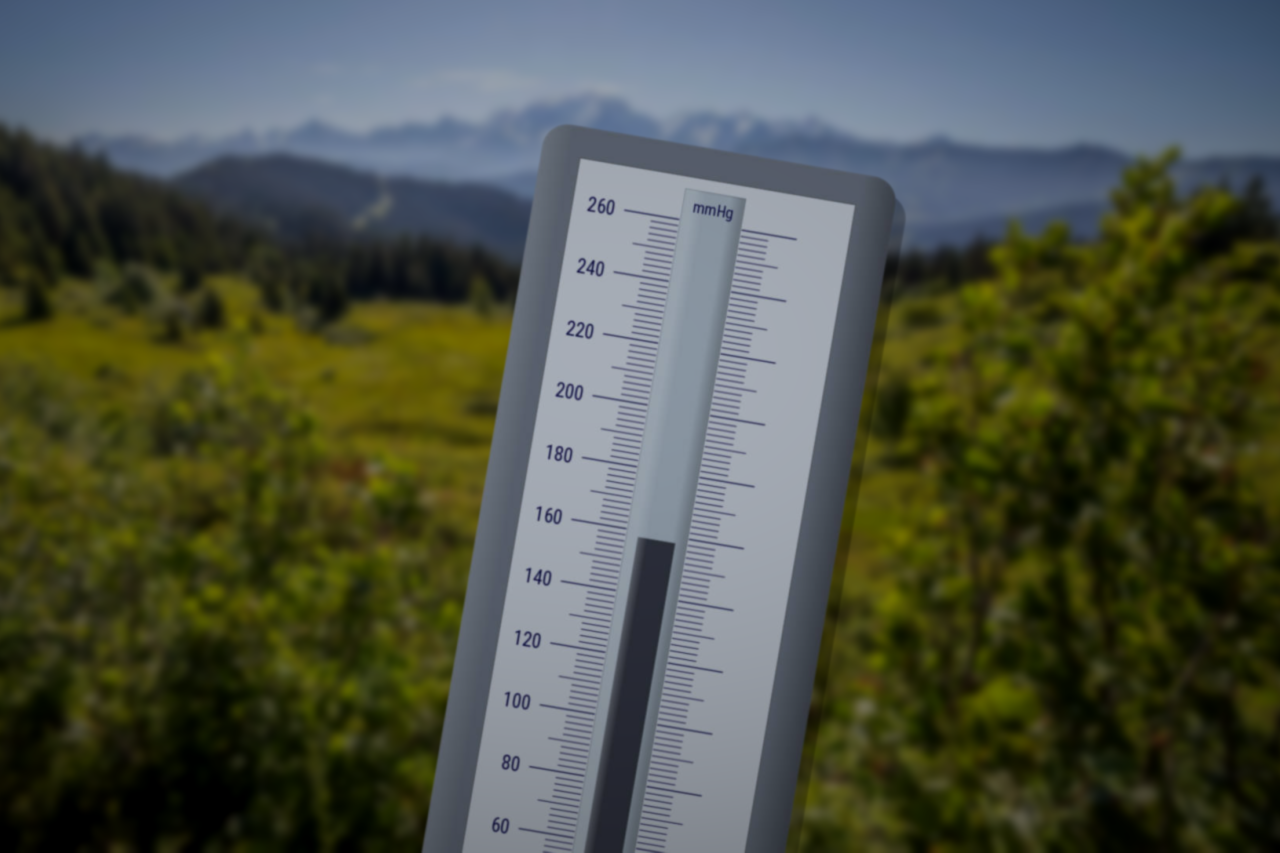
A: 158mmHg
